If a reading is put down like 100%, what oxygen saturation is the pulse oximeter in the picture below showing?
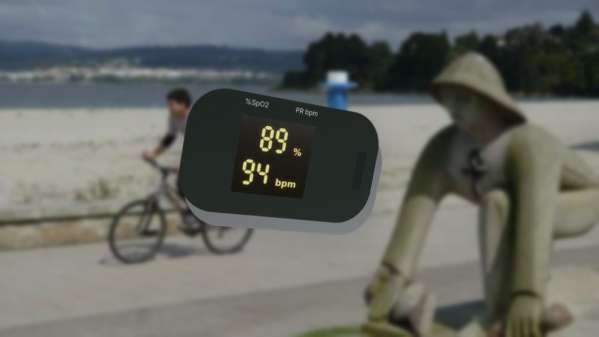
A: 89%
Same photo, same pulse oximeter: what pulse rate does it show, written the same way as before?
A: 94bpm
